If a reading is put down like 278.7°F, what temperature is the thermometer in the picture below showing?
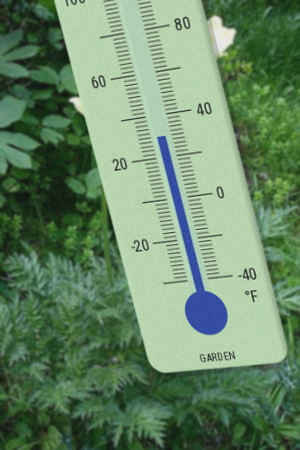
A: 30°F
